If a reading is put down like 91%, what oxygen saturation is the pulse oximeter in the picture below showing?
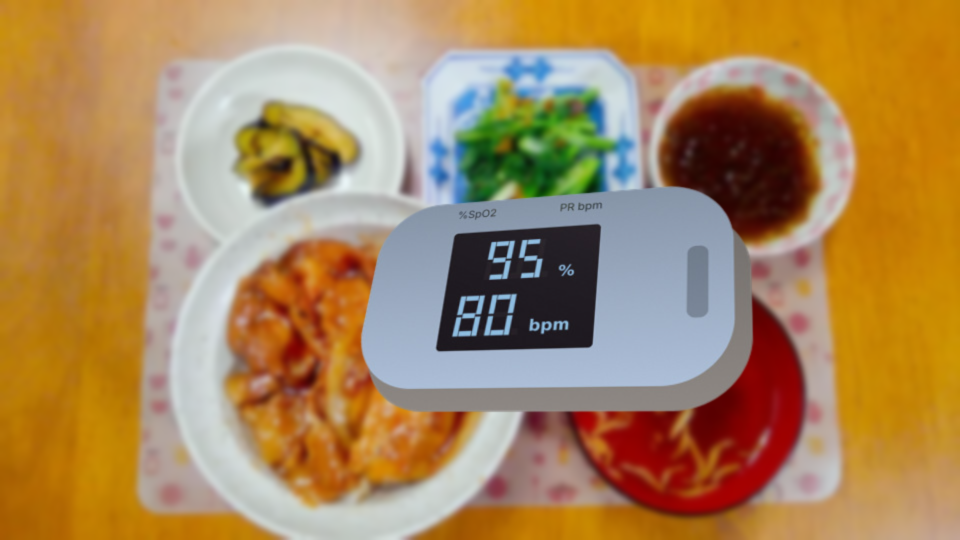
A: 95%
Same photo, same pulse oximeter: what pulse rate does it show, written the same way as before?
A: 80bpm
